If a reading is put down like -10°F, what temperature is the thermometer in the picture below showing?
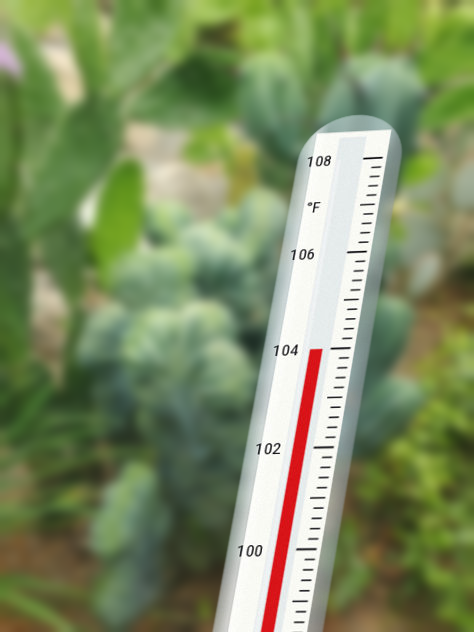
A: 104°F
